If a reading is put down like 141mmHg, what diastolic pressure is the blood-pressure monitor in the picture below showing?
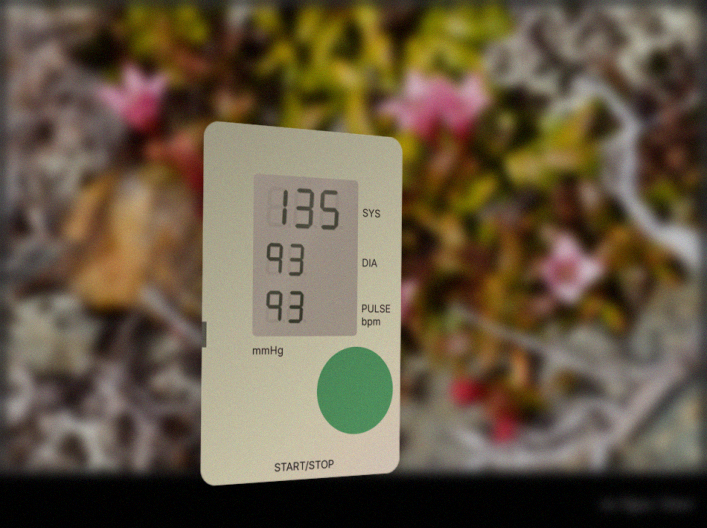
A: 93mmHg
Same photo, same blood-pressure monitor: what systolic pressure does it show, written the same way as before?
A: 135mmHg
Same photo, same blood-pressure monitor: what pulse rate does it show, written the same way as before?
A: 93bpm
